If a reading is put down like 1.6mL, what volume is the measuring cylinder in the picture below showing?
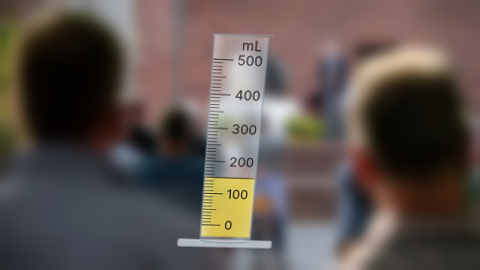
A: 150mL
